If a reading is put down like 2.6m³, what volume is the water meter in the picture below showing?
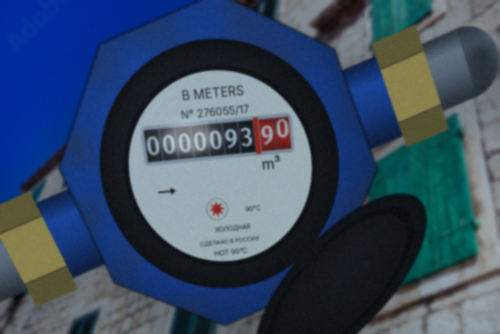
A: 93.90m³
